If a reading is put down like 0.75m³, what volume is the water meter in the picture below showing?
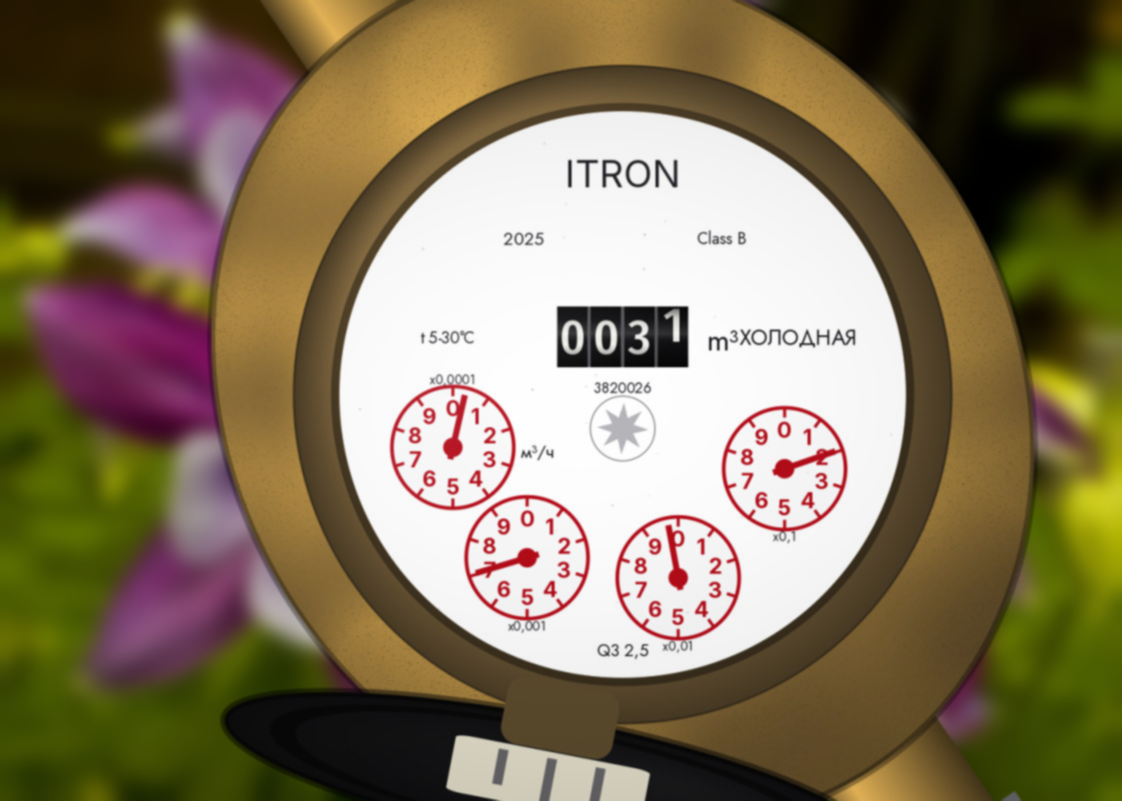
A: 31.1970m³
